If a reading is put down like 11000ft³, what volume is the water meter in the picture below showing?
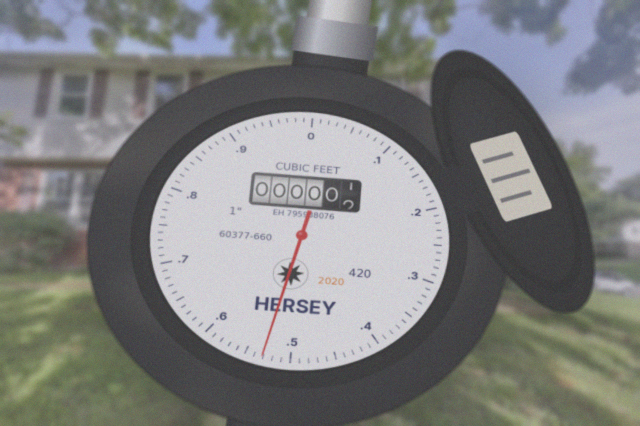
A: 1.53ft³
